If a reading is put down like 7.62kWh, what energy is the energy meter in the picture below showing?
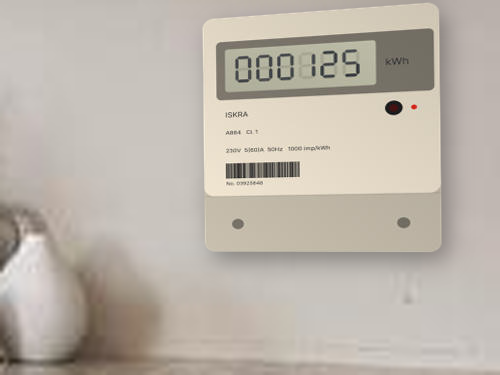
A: 125kWh
